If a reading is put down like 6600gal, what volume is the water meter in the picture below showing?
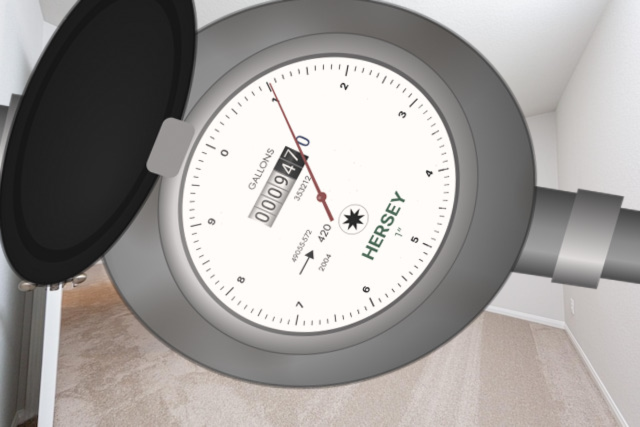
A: 9471.0gal
